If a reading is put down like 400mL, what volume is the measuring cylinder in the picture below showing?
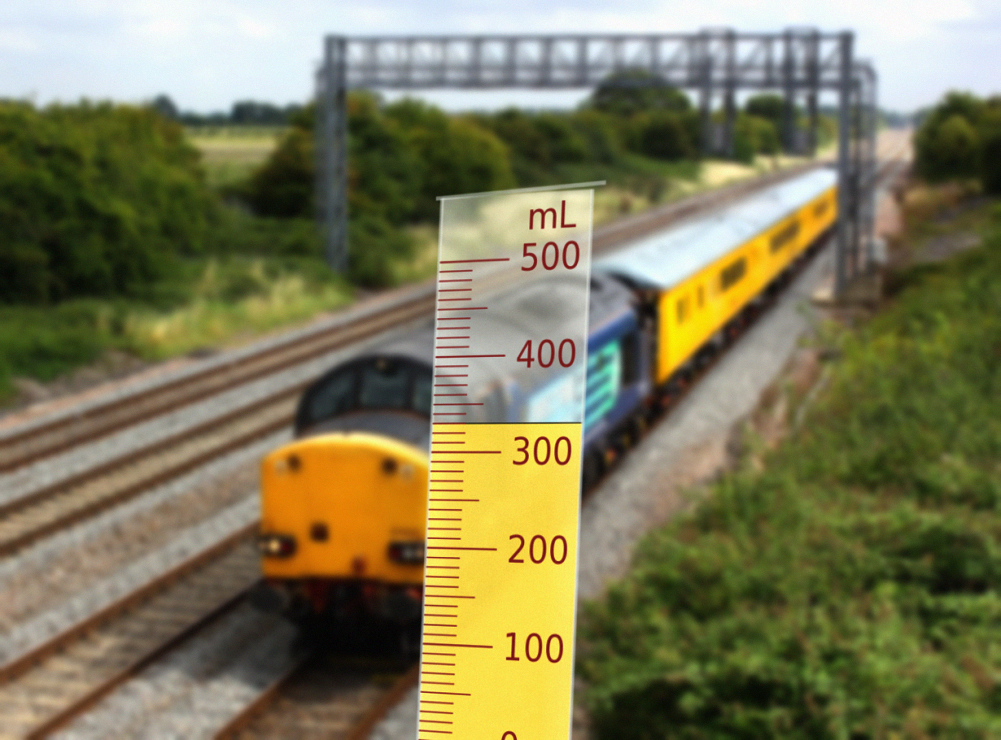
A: 330mL
